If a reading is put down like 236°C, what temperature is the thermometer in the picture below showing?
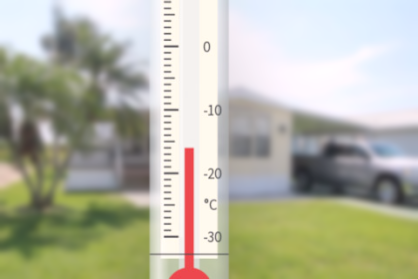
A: -16°C
